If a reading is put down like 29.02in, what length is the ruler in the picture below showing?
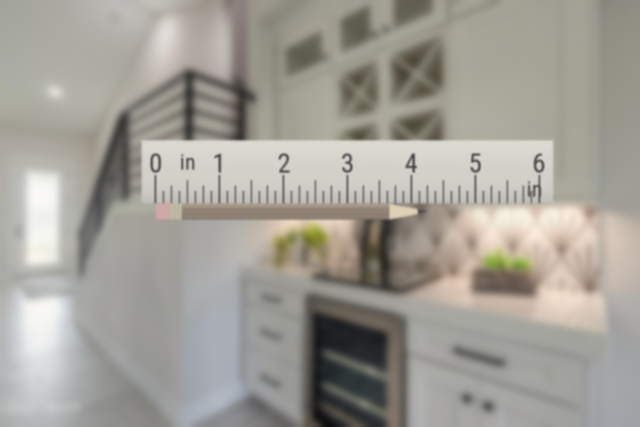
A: 4.25in
